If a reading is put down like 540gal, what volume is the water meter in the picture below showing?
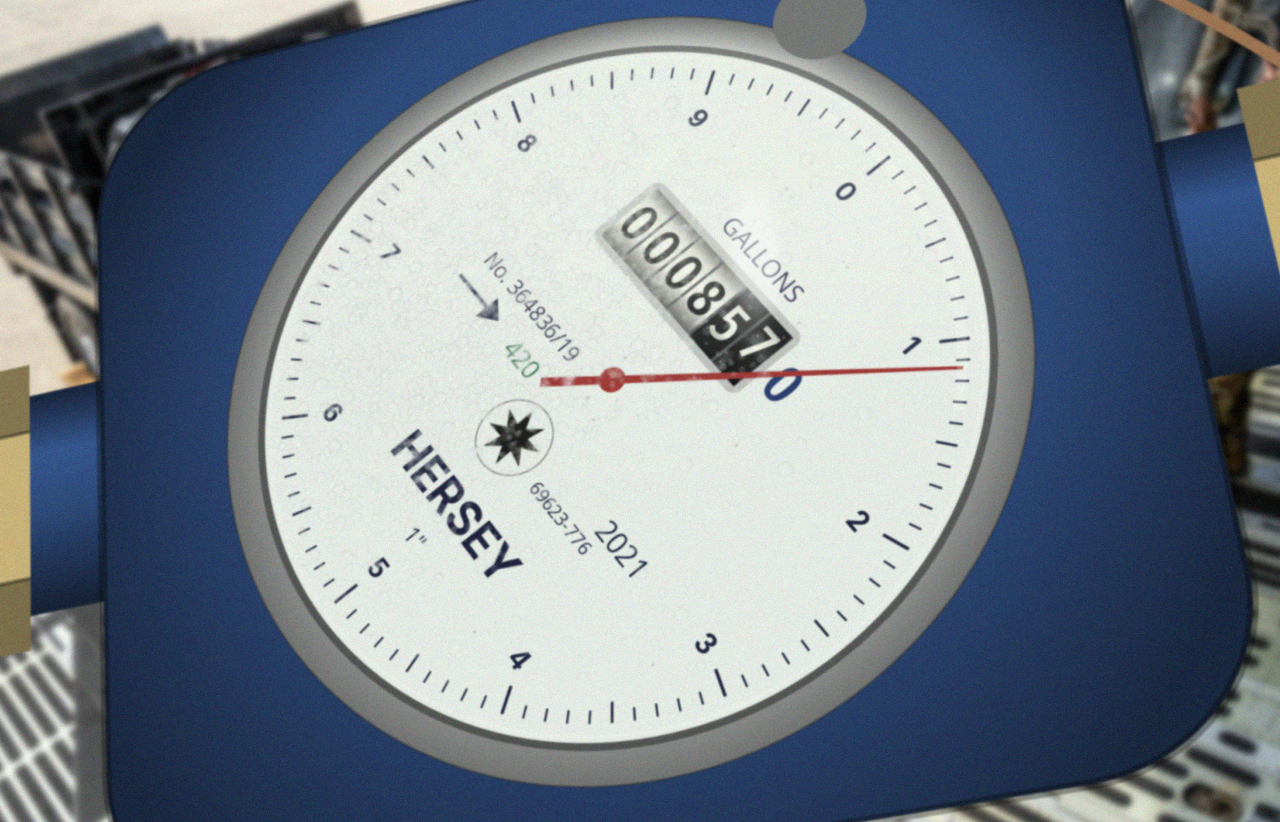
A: 8571.1gal
